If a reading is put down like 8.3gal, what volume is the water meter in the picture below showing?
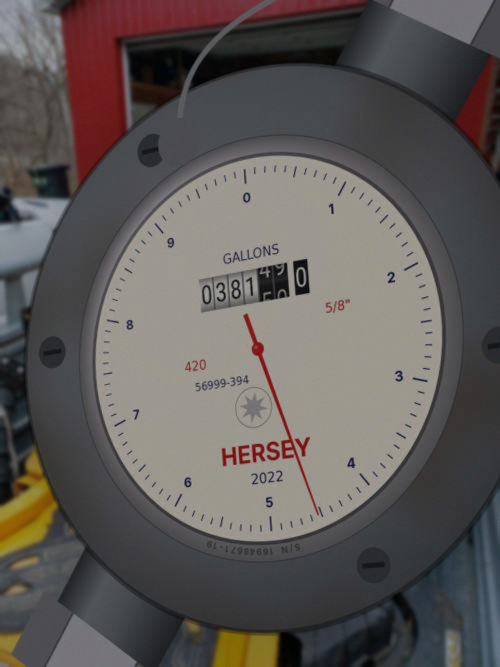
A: 381494.5gal
